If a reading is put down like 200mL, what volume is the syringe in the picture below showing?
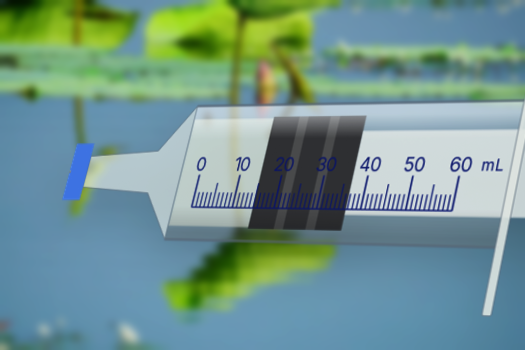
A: 15mL
